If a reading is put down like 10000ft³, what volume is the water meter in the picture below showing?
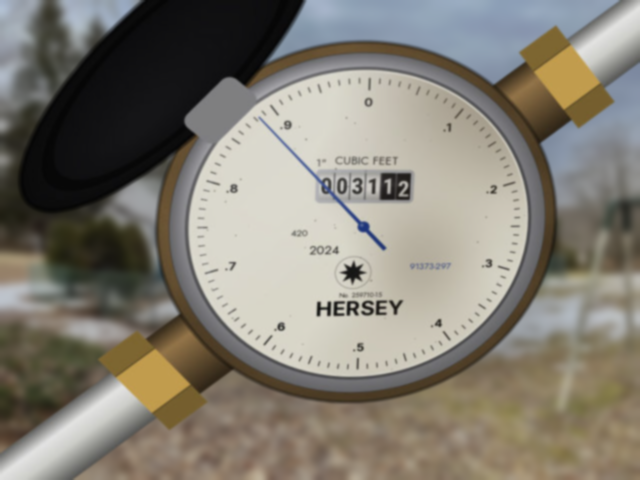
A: 3111.88ft³
